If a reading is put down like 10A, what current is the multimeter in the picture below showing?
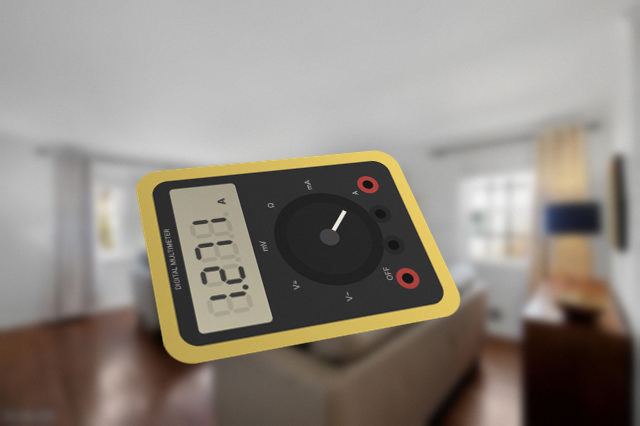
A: 1.271A
